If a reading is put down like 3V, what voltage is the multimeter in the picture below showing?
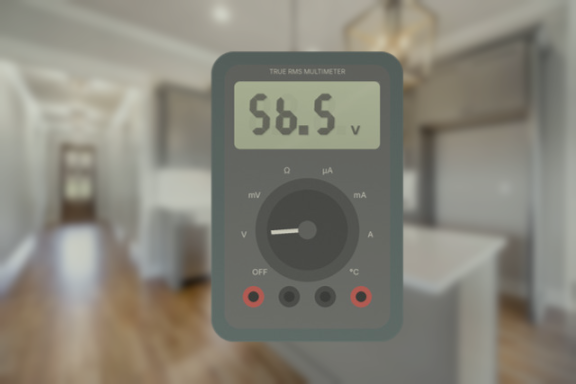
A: 56.5V
